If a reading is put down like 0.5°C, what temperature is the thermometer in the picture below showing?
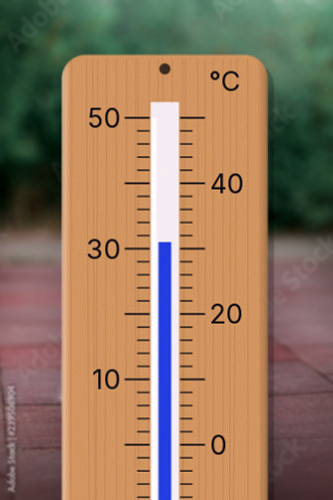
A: 31°C
